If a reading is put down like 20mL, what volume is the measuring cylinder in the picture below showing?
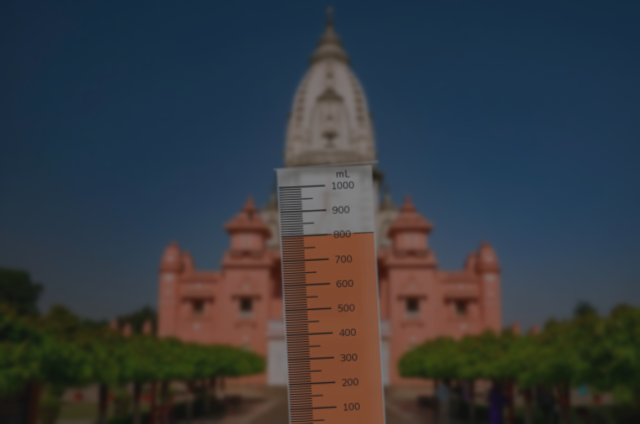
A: 800mL
